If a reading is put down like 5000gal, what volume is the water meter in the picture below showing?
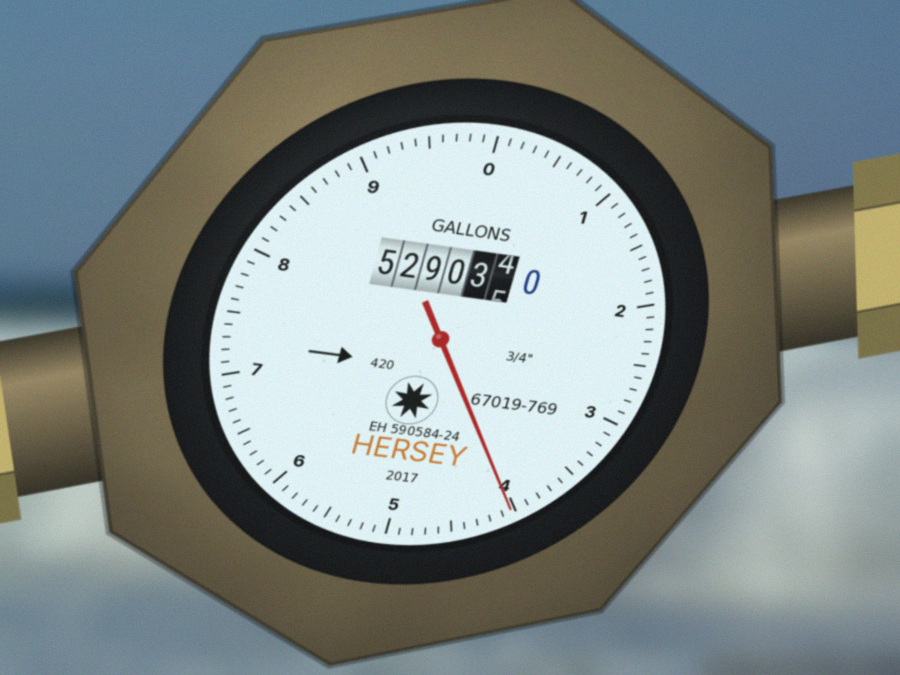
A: 5290344.0gal
